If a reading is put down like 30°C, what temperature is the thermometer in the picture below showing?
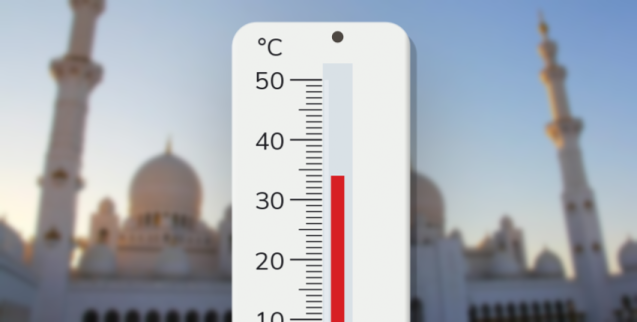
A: 34°C
